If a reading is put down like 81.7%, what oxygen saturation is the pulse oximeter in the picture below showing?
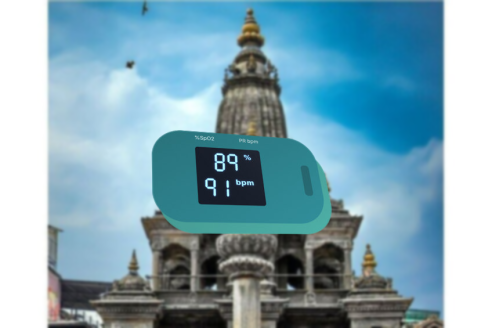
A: 89%
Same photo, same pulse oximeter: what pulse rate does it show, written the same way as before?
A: 91bpm
